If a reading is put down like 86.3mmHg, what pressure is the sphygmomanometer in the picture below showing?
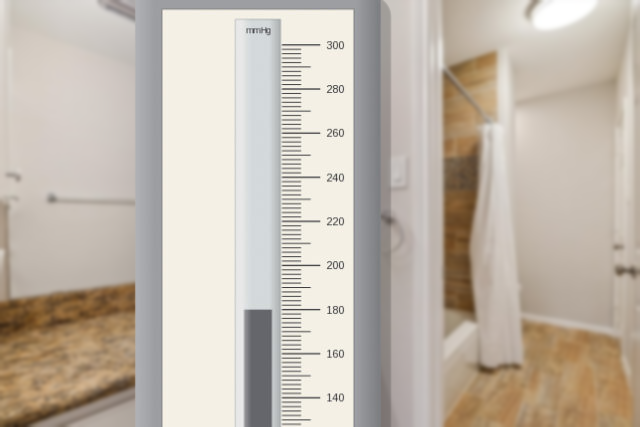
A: 180mmHg
